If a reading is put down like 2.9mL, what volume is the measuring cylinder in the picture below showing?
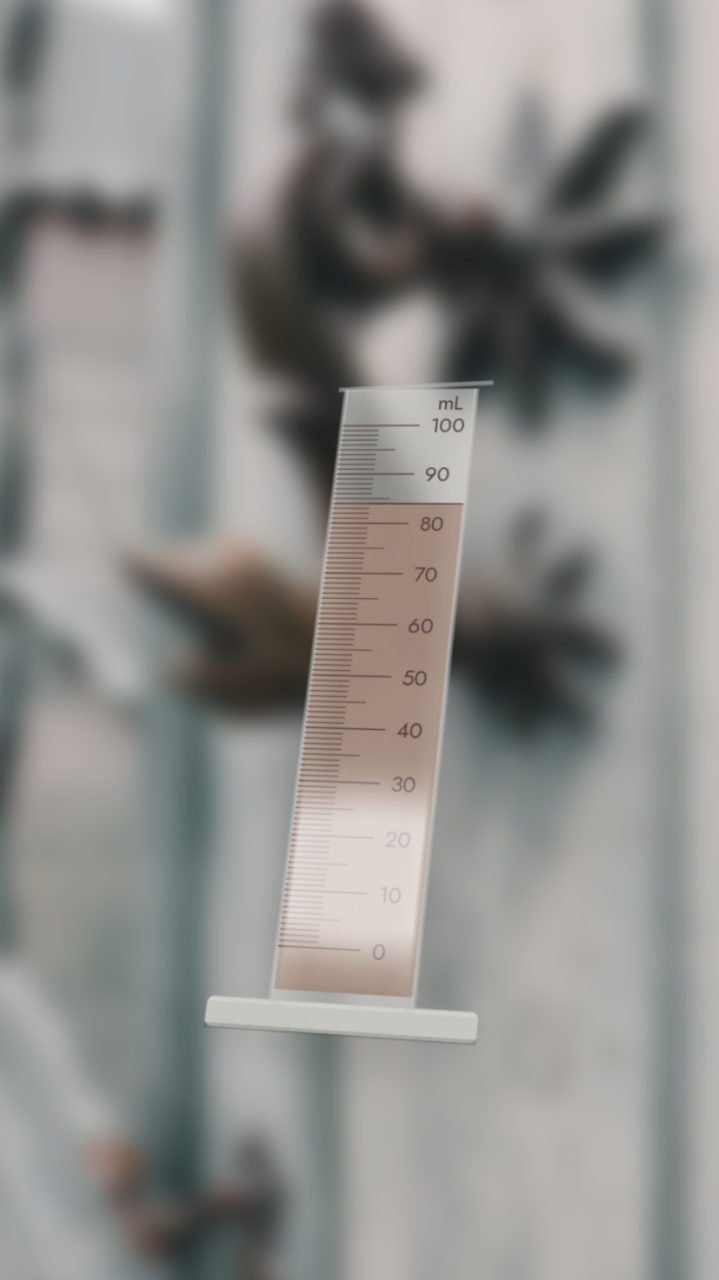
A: 84mL
